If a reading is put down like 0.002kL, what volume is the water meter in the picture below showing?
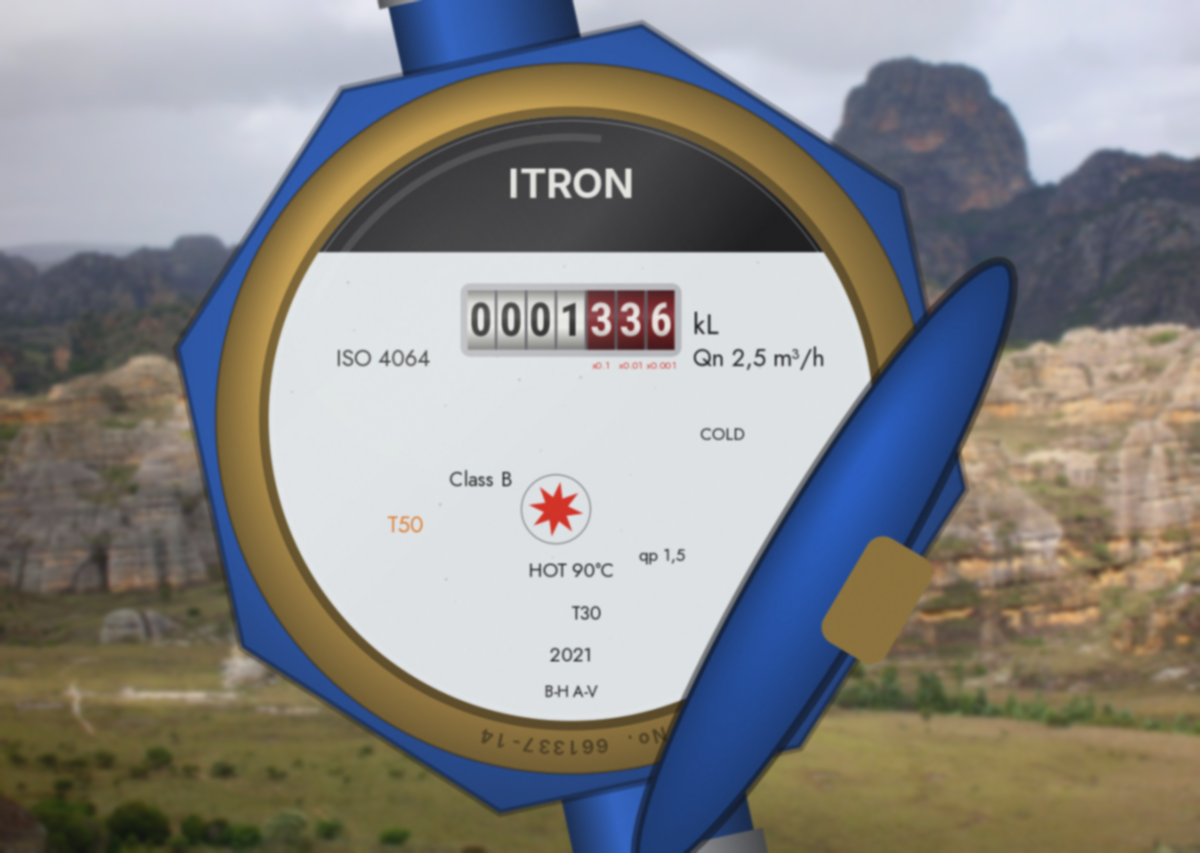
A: 1.336kL
